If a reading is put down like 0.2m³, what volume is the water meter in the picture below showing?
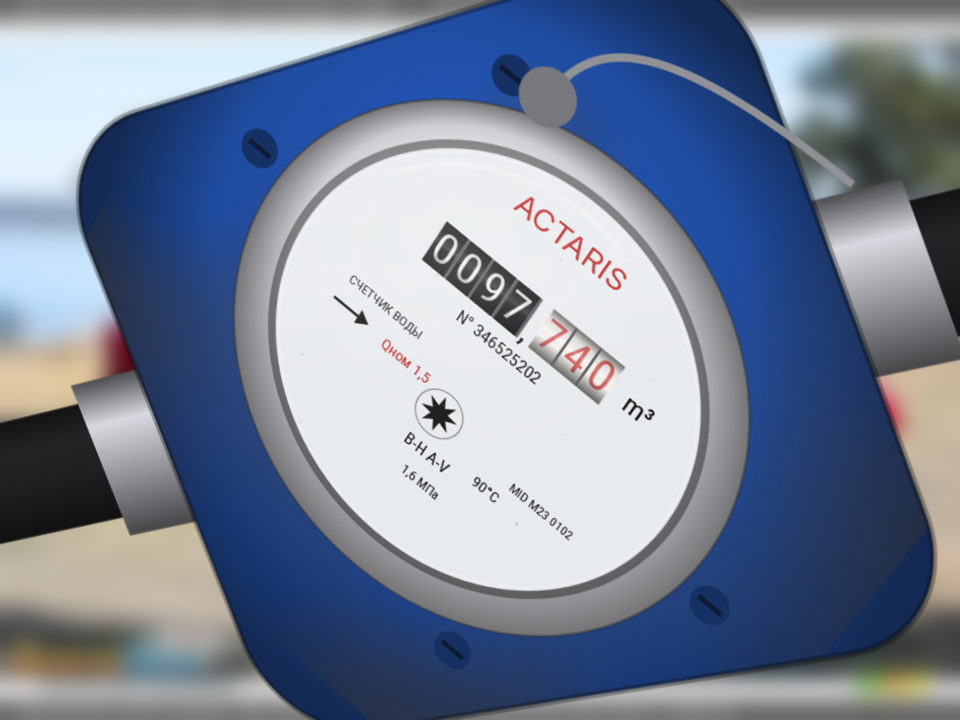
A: 97.740m³
